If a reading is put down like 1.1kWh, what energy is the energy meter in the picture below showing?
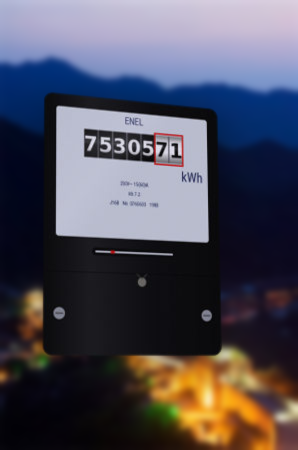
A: 75305.71kWh
